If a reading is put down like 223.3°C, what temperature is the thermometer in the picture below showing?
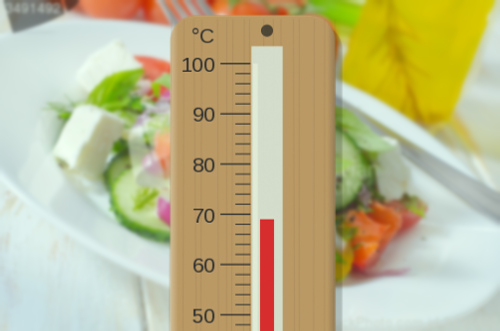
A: 69°C
